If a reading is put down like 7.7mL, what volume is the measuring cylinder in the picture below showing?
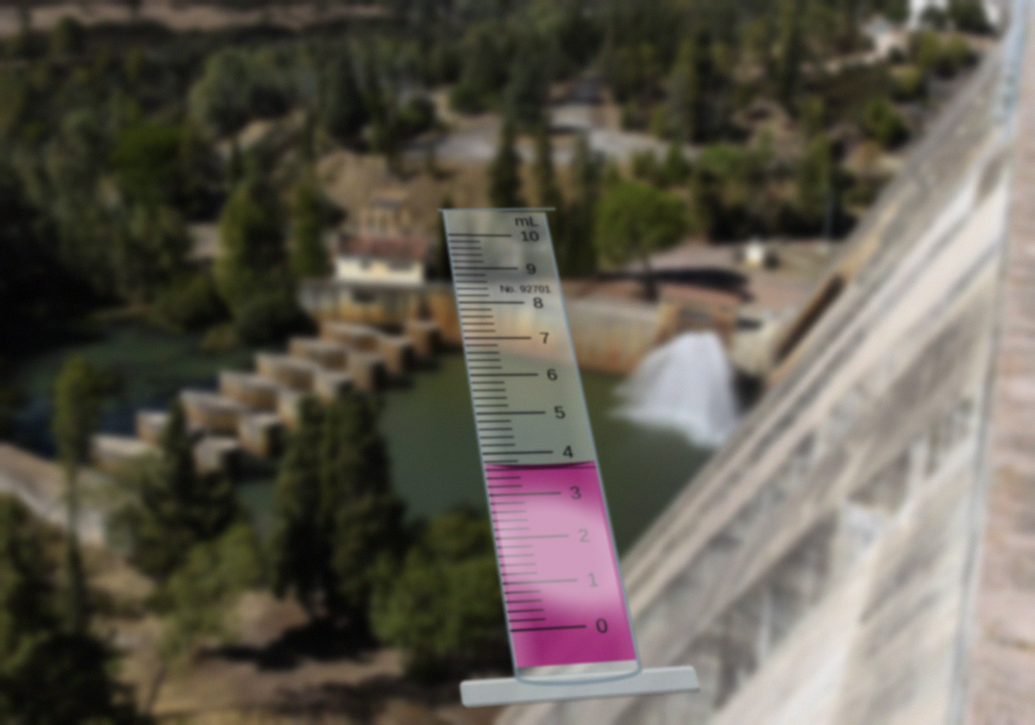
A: 3.6mL
